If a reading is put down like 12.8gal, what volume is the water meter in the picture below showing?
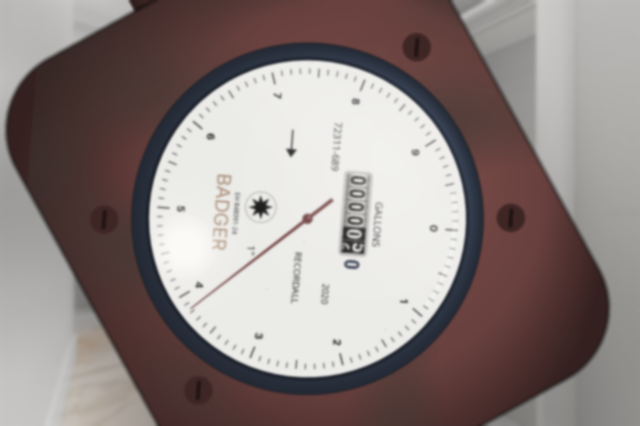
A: 53.8gal
